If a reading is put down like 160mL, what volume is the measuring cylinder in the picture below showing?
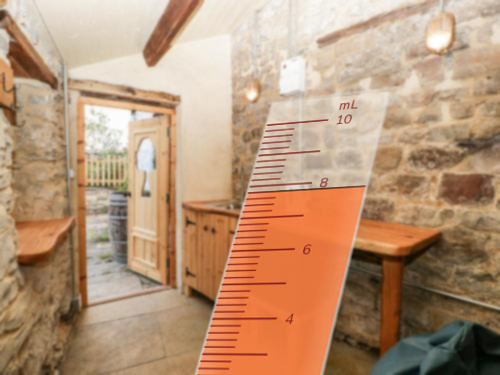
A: 7.8mL
